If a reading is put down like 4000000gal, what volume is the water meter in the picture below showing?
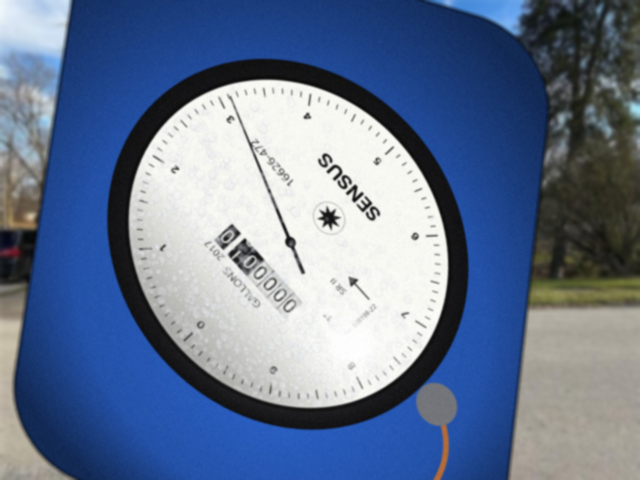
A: 13.1gal
